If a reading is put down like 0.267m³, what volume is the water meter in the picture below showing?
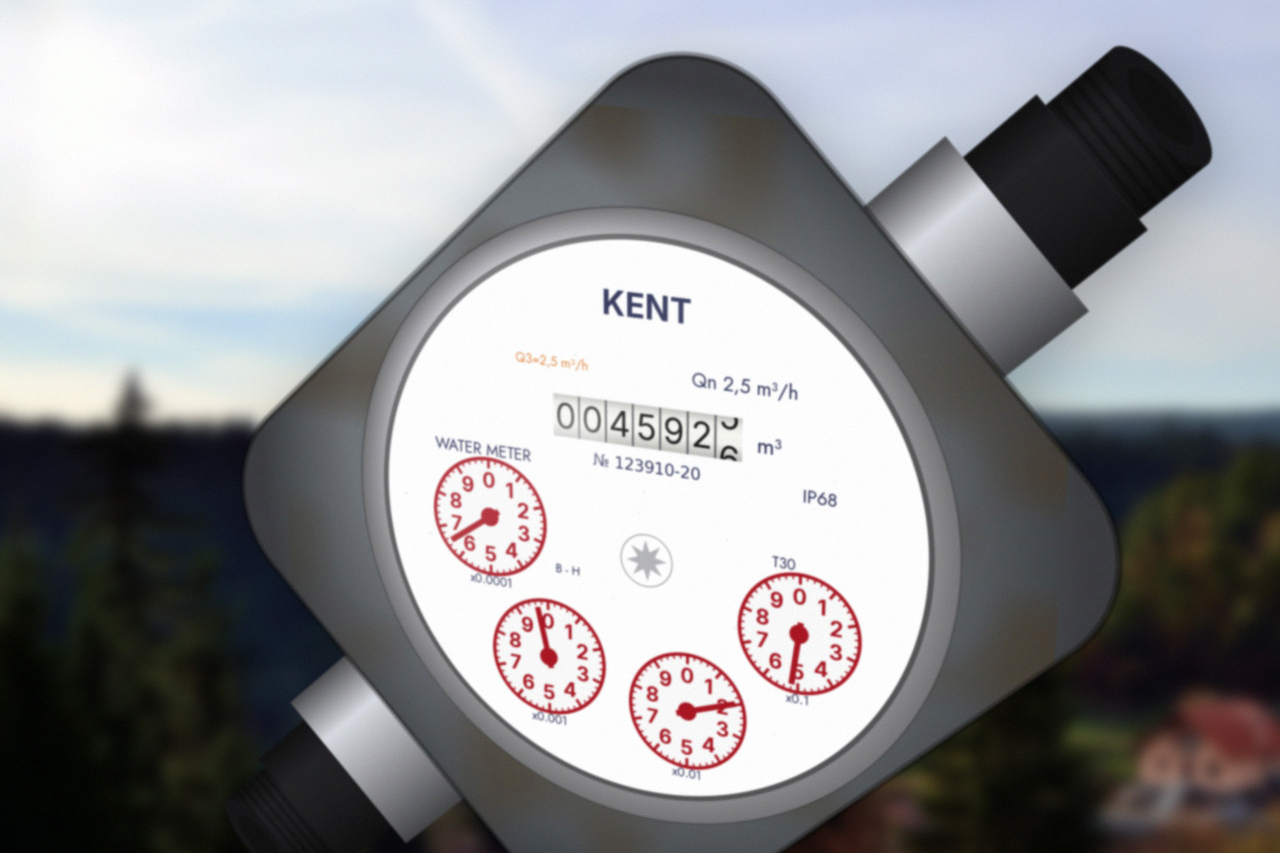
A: 45925.5196m³
